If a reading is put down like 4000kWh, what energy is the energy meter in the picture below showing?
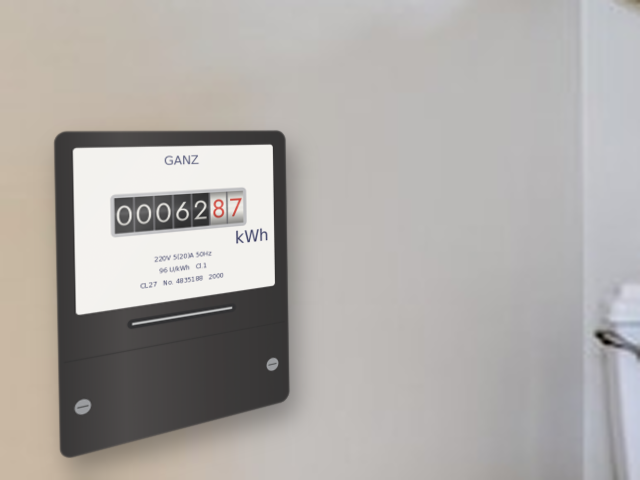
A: 62.87kWh
